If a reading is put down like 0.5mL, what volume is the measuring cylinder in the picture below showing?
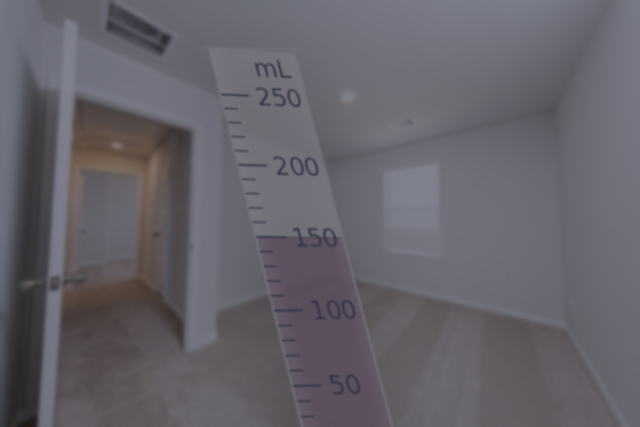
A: 150mL
